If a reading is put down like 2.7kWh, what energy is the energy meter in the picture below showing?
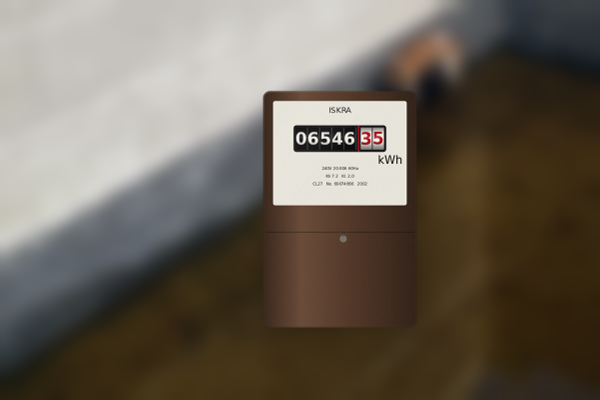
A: 6546.35kWh
